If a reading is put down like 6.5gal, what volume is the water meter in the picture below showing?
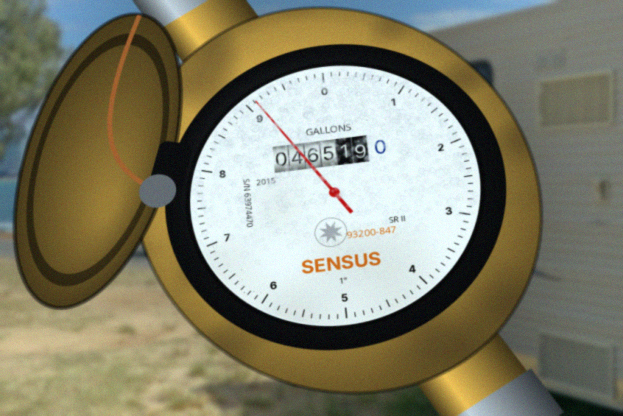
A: 465189.1gal
